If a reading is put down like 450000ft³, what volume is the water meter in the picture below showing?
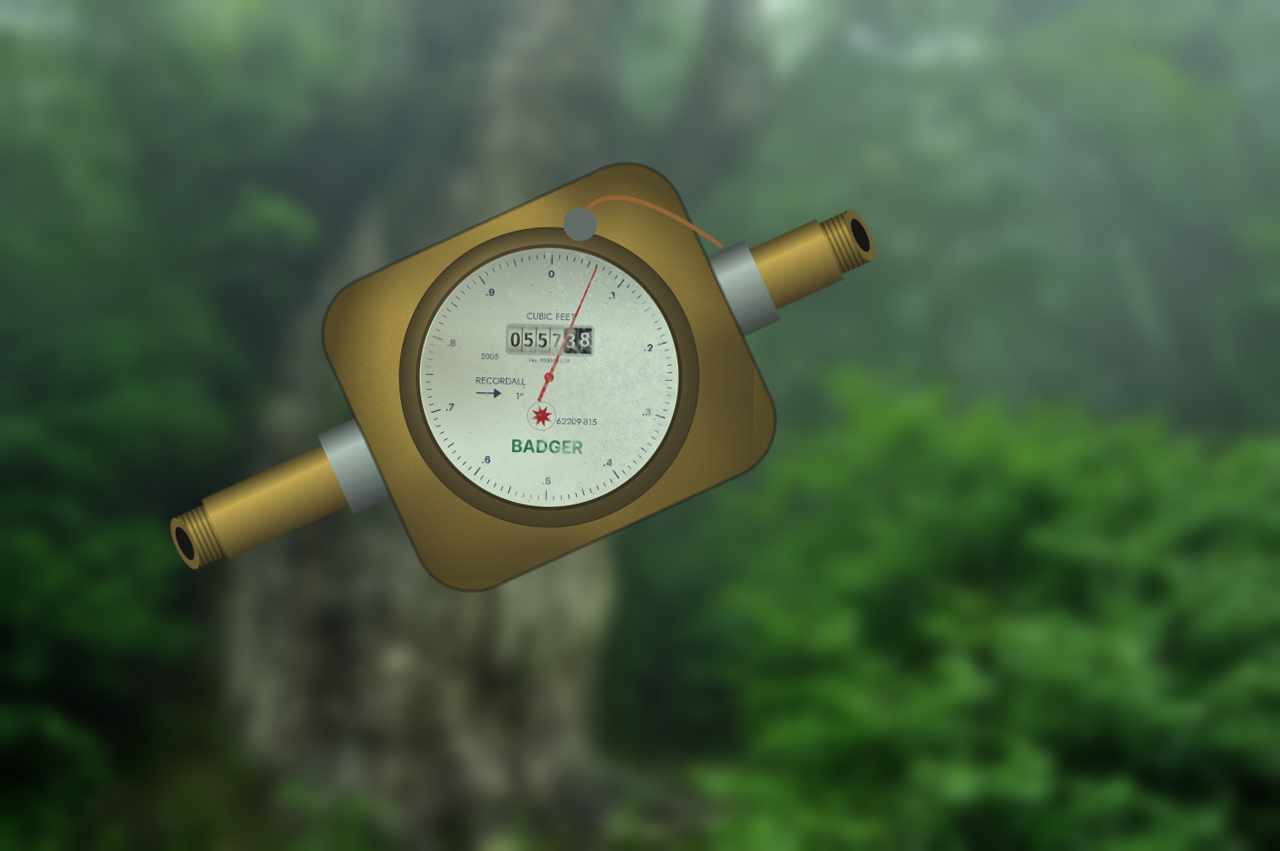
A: 55738.06ft³
